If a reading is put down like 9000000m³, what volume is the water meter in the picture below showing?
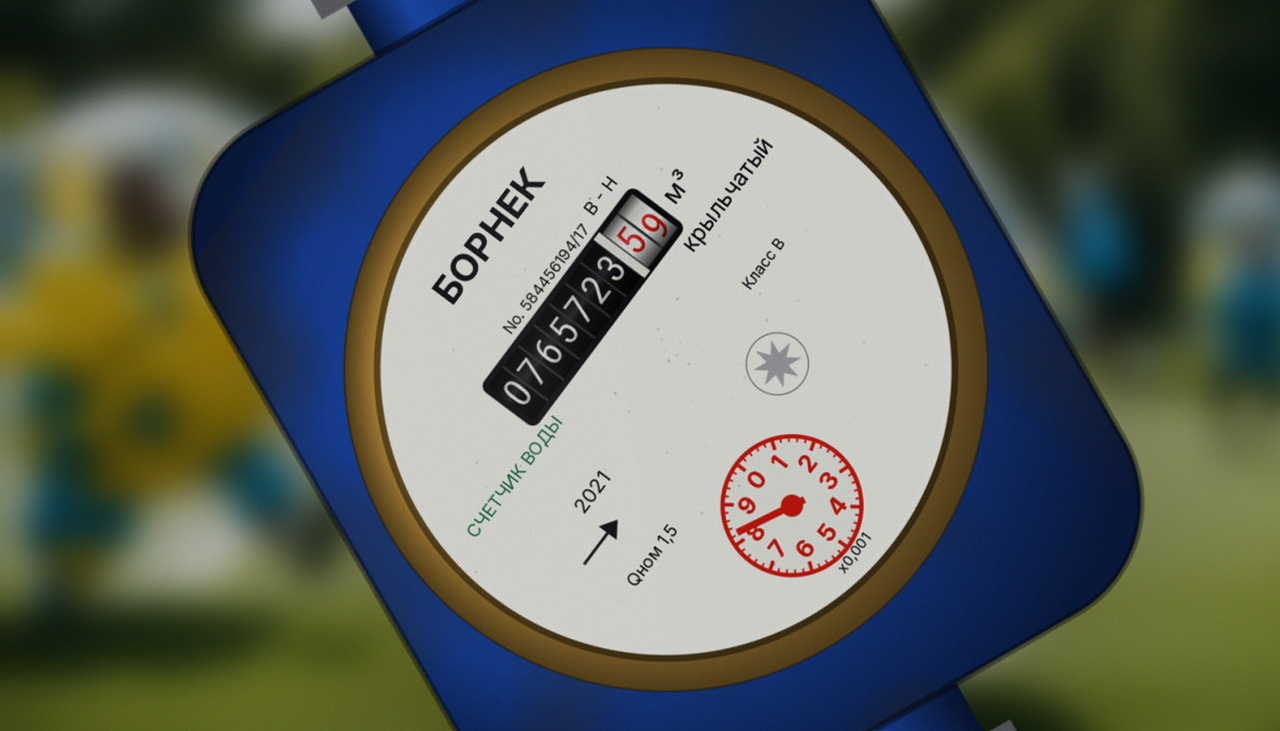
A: 765723.588m³
